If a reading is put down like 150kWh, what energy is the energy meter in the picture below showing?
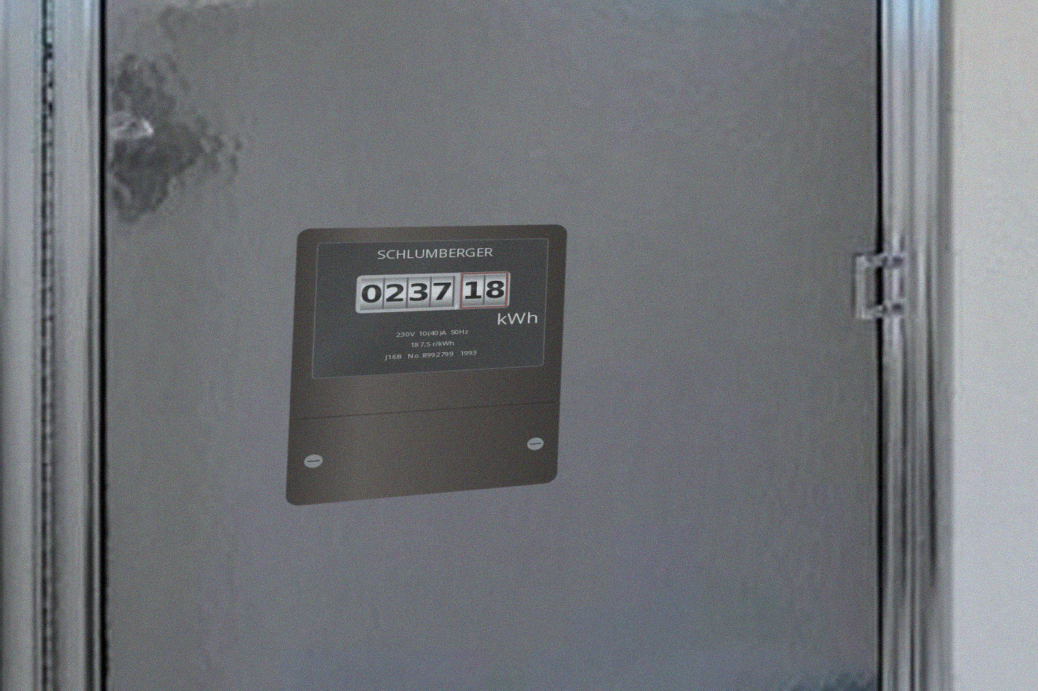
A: 237.18kWh
